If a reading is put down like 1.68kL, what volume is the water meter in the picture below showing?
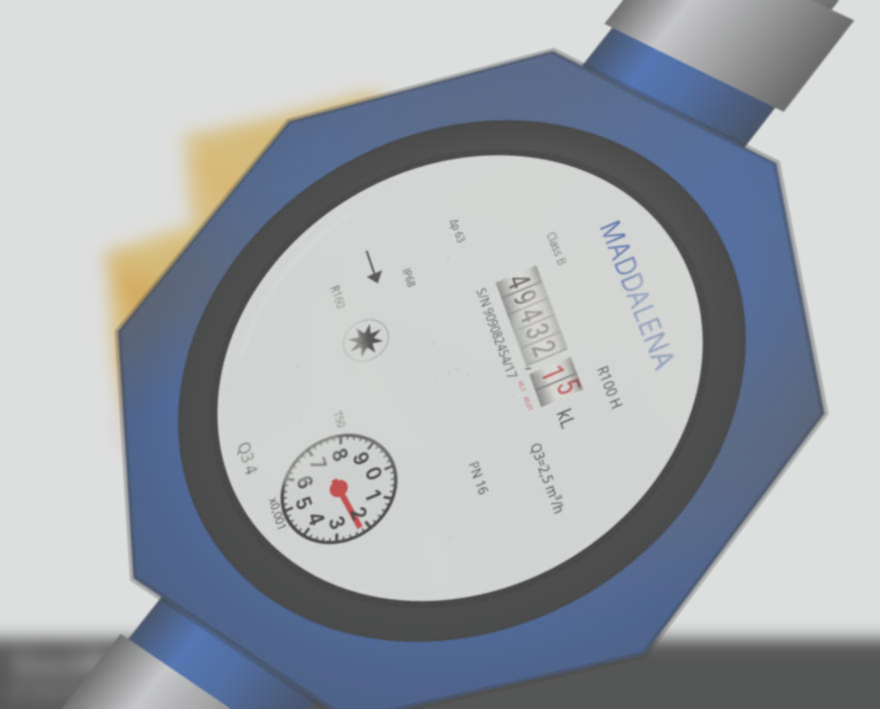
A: 49432.152kL
